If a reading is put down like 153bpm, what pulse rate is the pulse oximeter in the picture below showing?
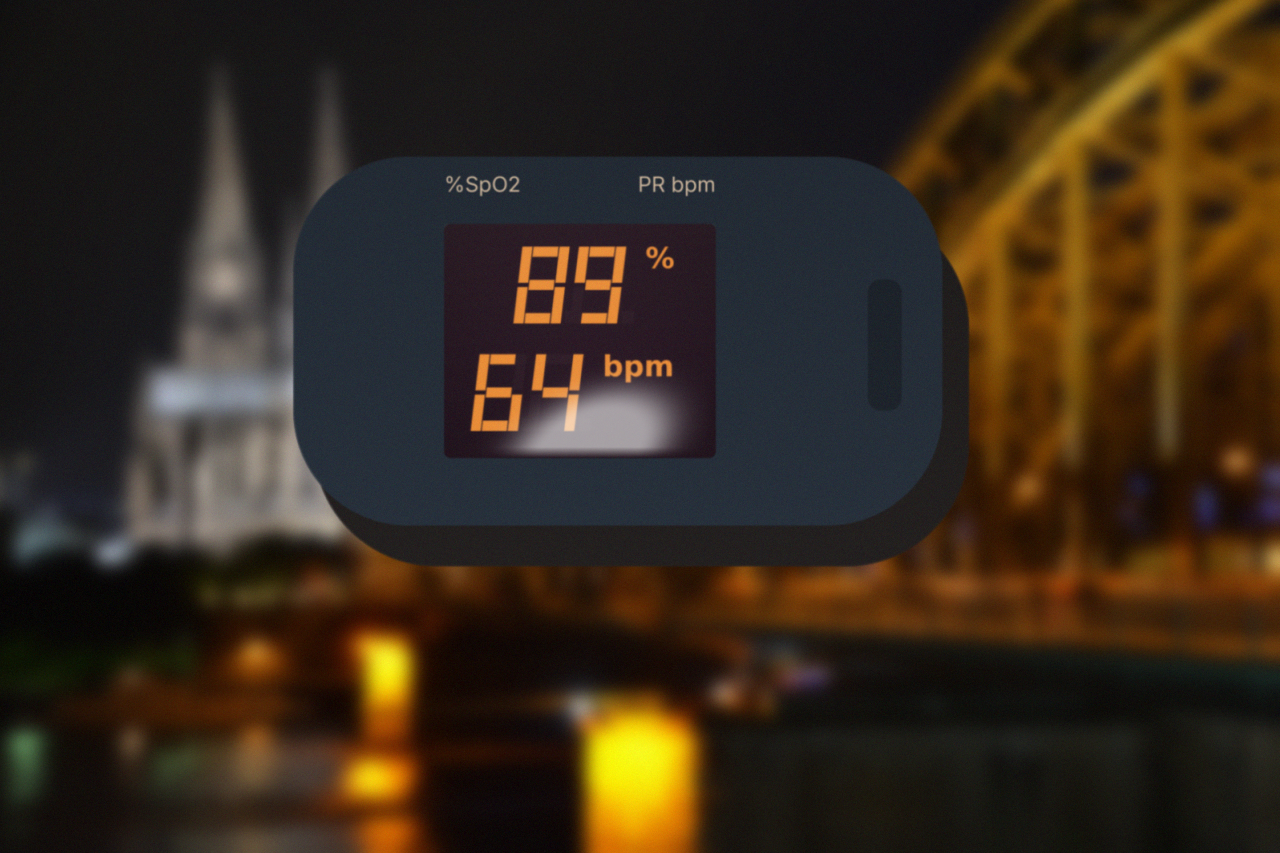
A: 64bpm
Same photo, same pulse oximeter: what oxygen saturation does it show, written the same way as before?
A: 89%
